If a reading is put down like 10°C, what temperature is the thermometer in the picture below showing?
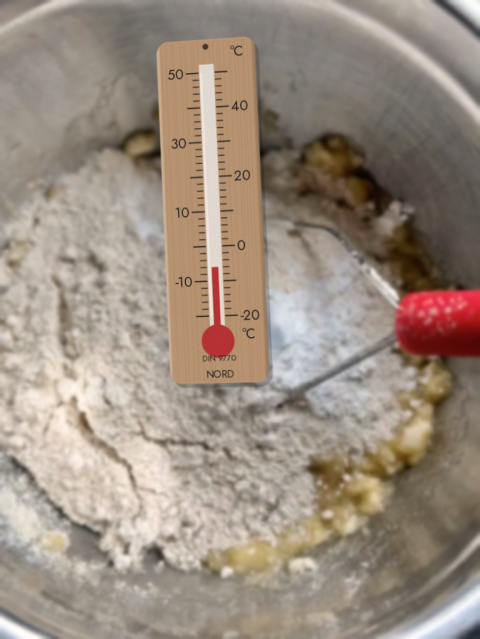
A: -6°C
